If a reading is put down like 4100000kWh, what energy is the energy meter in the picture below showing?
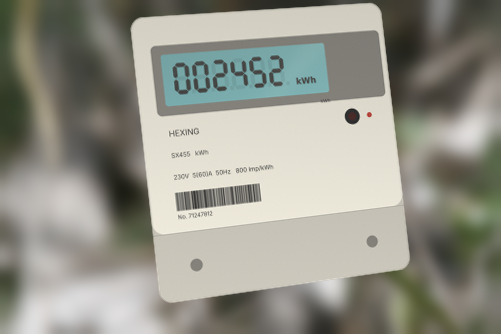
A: 2452kWh
